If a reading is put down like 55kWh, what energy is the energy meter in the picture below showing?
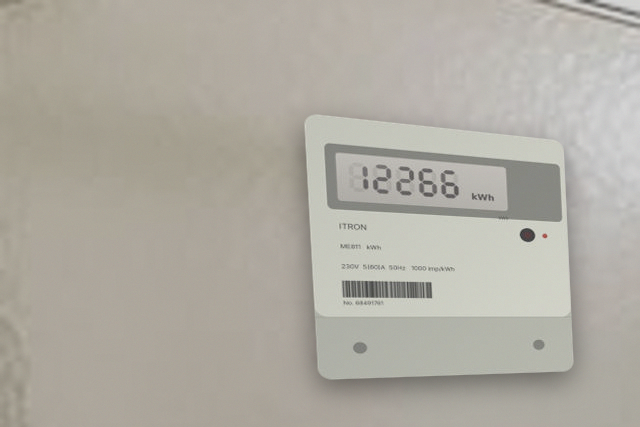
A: 12266kWh
